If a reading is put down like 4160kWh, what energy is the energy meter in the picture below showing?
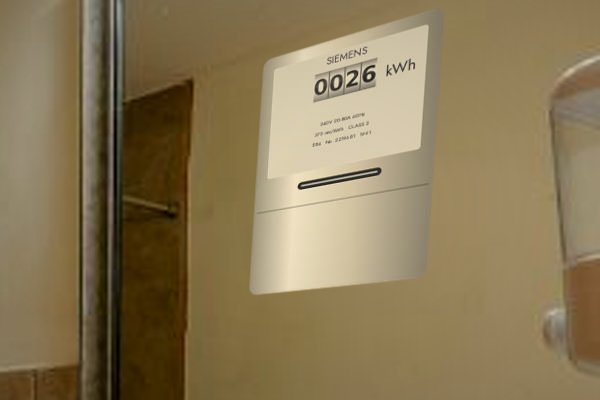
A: 26kWh
